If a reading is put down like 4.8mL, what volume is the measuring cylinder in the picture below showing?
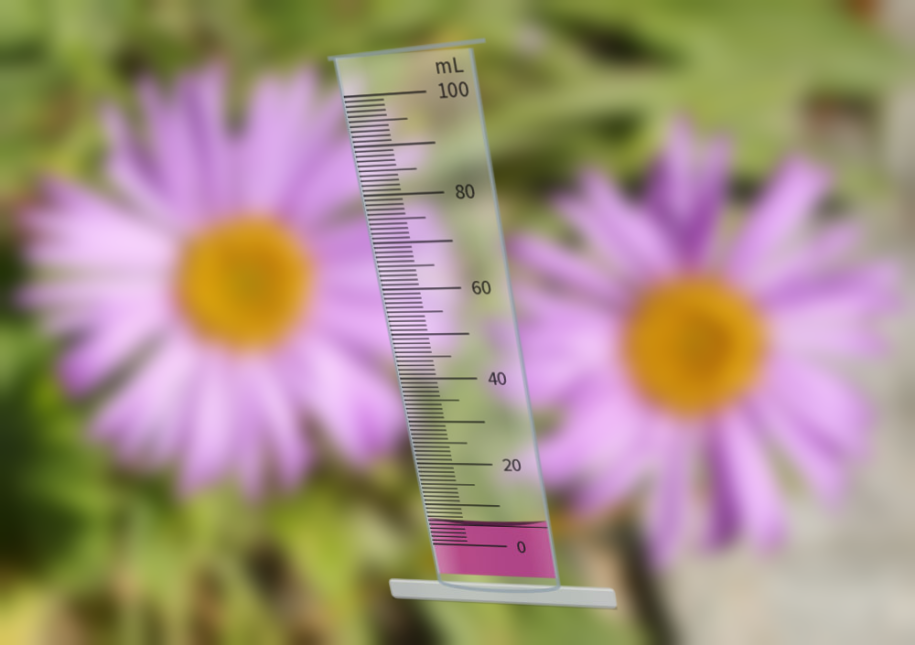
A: 5mL
